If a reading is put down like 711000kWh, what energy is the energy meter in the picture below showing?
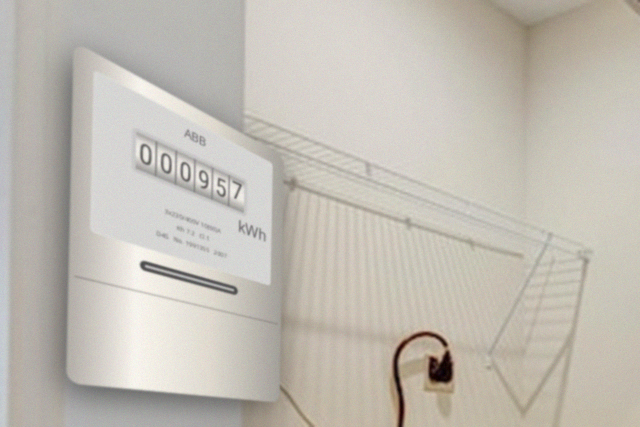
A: 957kWh
